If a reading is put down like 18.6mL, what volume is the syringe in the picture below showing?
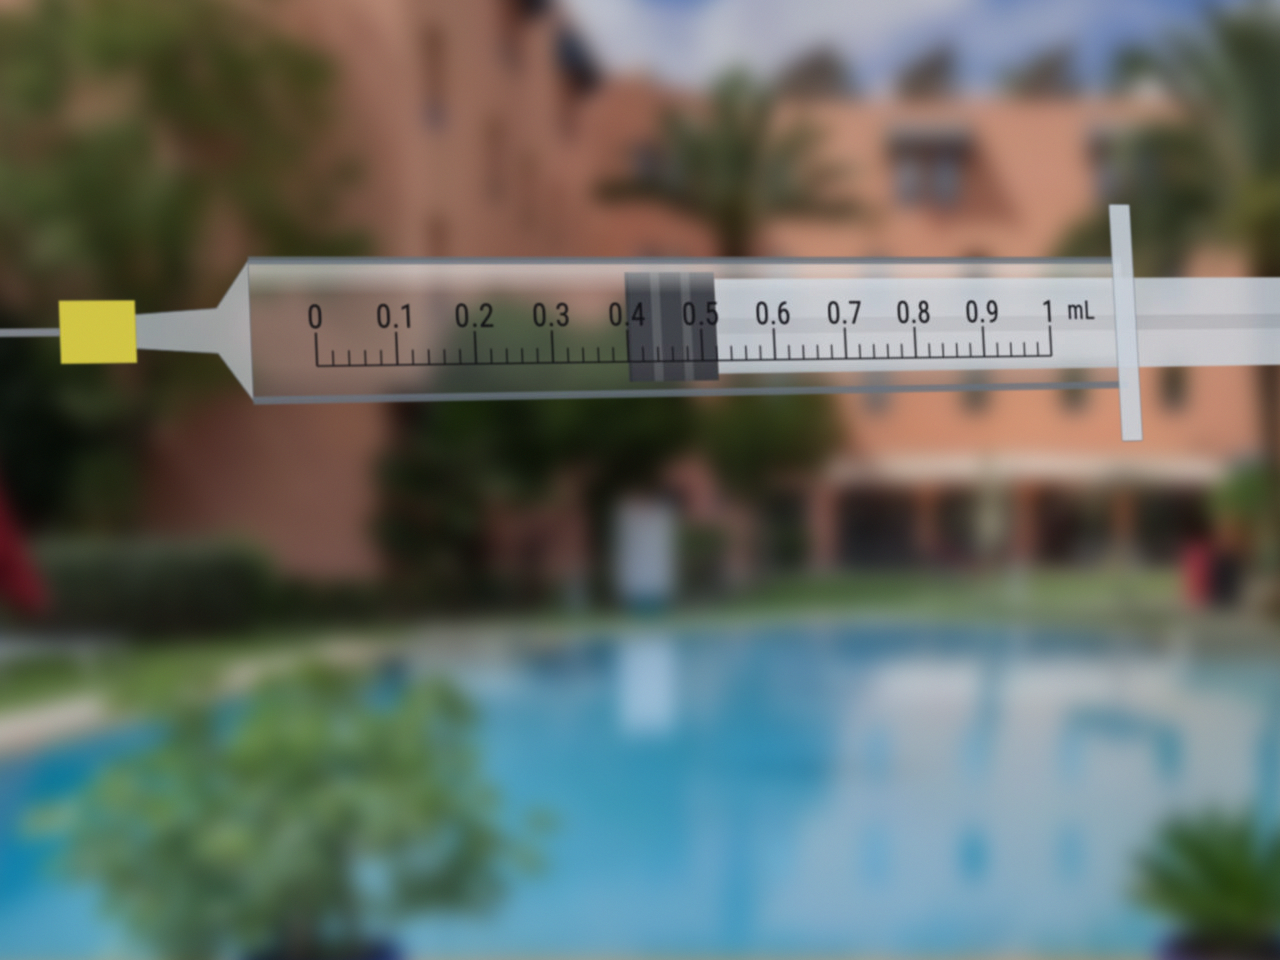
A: 0.4mL
